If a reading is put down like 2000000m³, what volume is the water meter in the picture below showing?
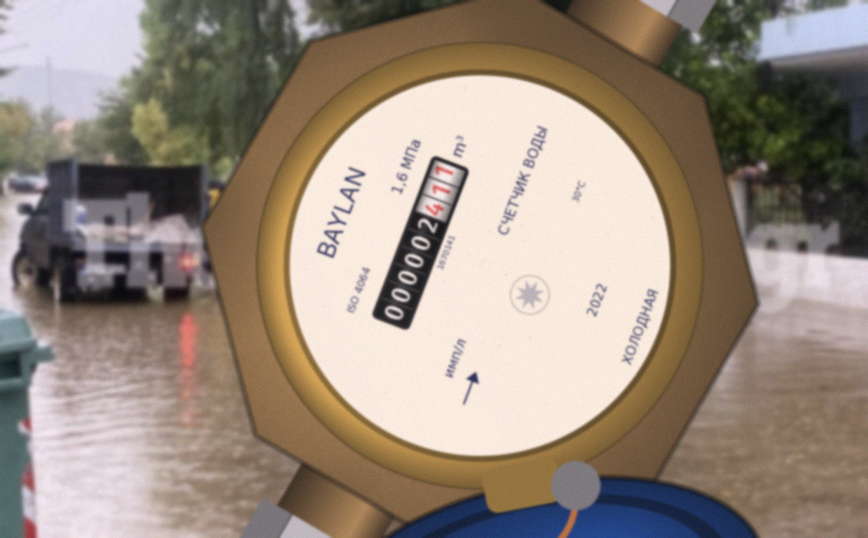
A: 2.411m³
